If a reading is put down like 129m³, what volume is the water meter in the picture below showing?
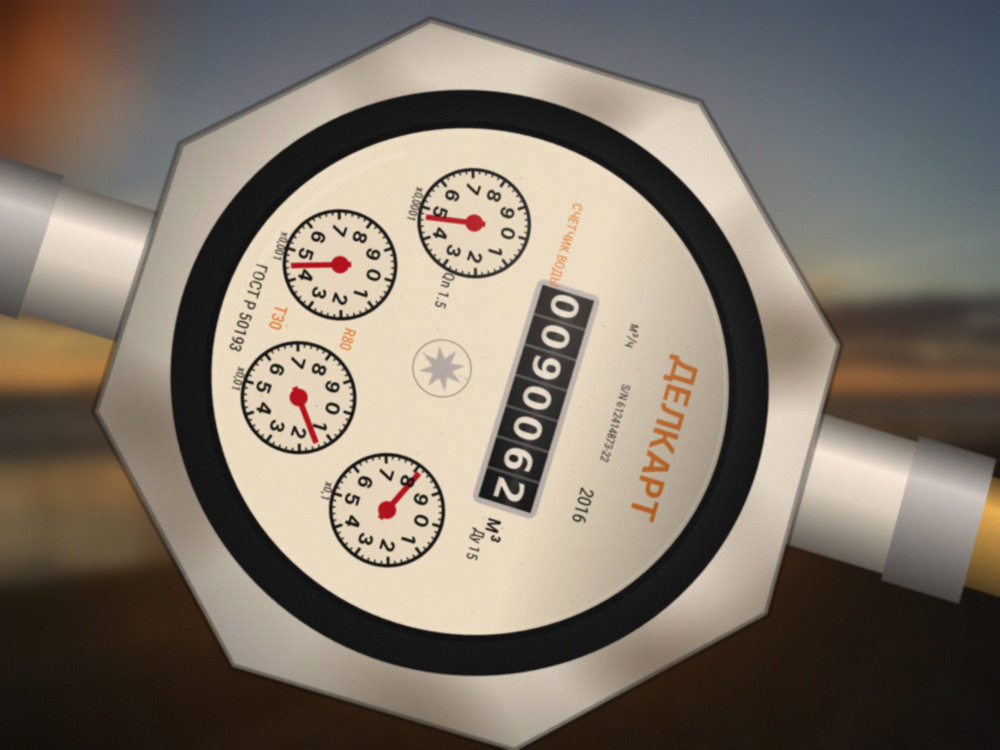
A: 90062.8144m³
